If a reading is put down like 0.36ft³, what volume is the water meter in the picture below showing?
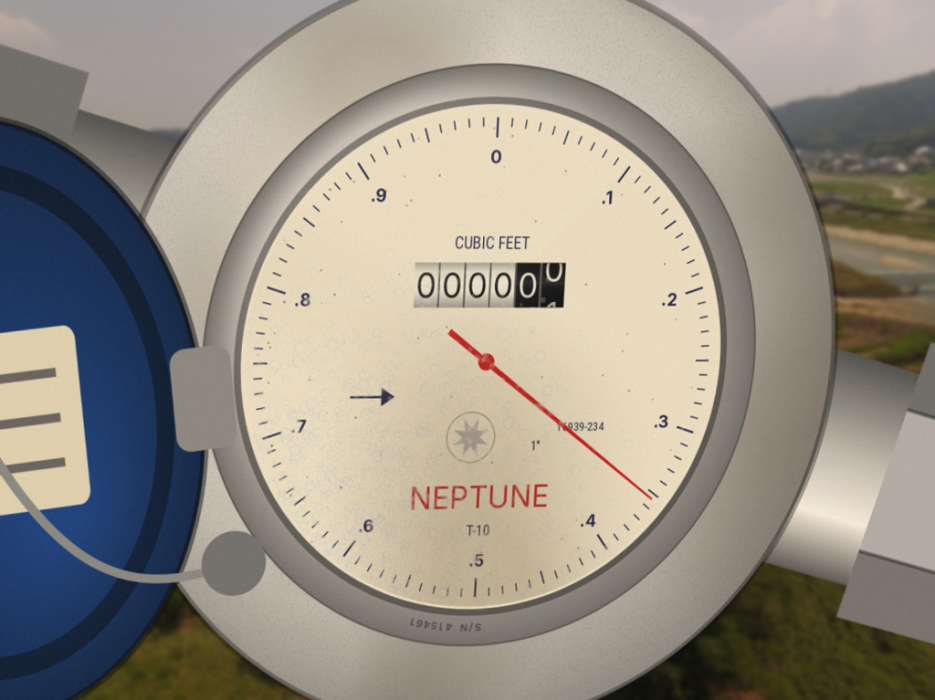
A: 0.35ft³
